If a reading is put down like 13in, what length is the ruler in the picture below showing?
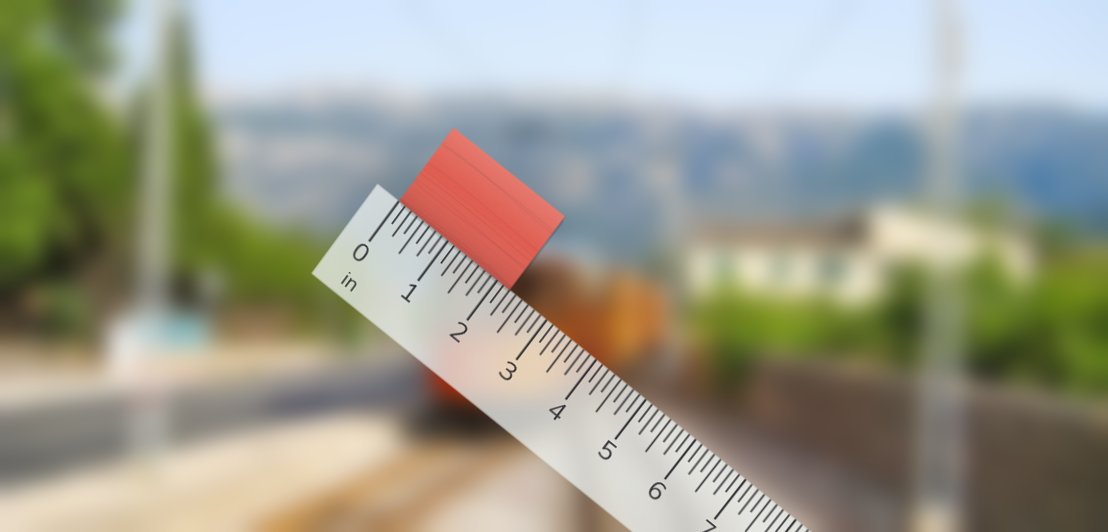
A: 2.25in
